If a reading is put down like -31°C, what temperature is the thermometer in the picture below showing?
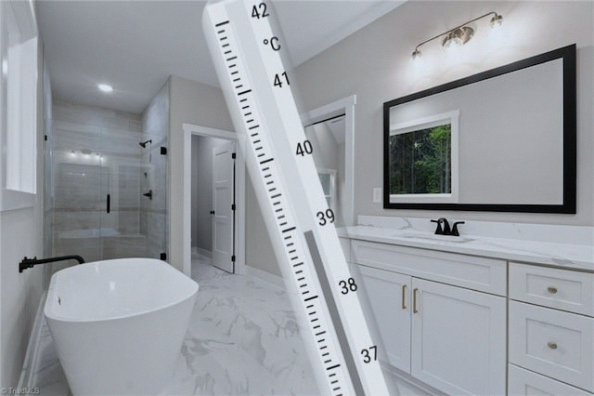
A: 38.9°C
